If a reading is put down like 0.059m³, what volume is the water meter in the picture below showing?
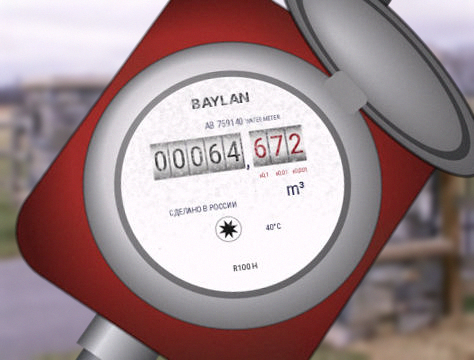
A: 64.672m³
